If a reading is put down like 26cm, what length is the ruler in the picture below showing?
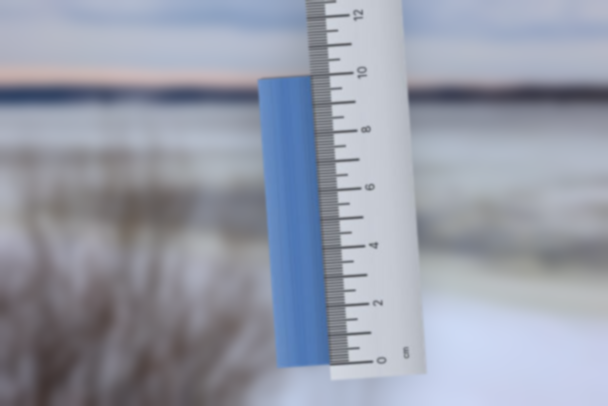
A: 10cm
